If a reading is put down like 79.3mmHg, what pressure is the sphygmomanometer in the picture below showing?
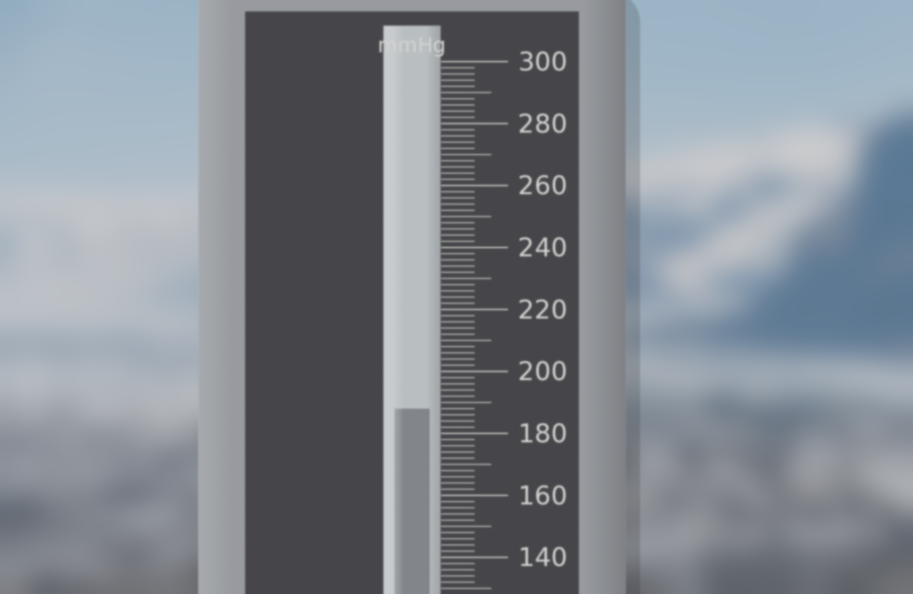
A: 188mmHg
